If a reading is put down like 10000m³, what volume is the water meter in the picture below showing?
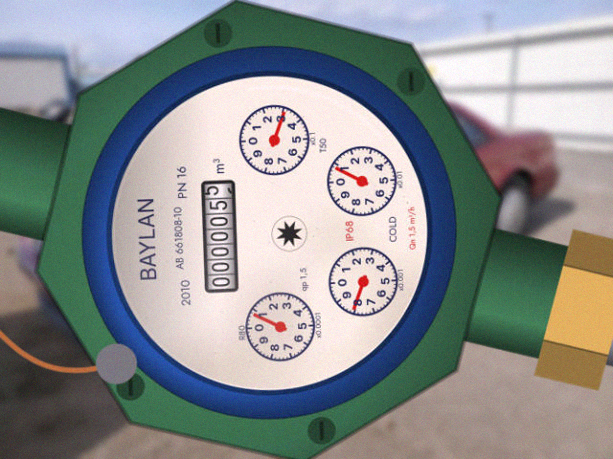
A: 55.3080m³
